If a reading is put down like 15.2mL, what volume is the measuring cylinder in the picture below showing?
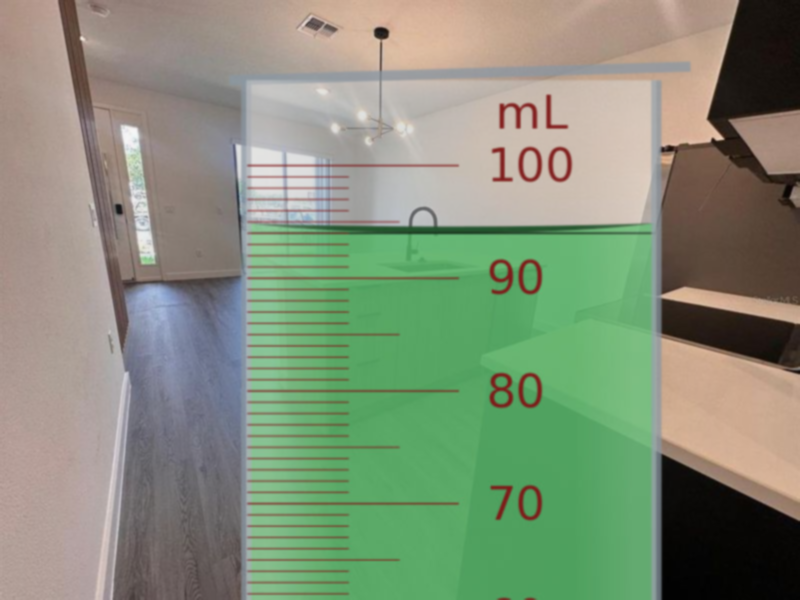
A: 94mL
